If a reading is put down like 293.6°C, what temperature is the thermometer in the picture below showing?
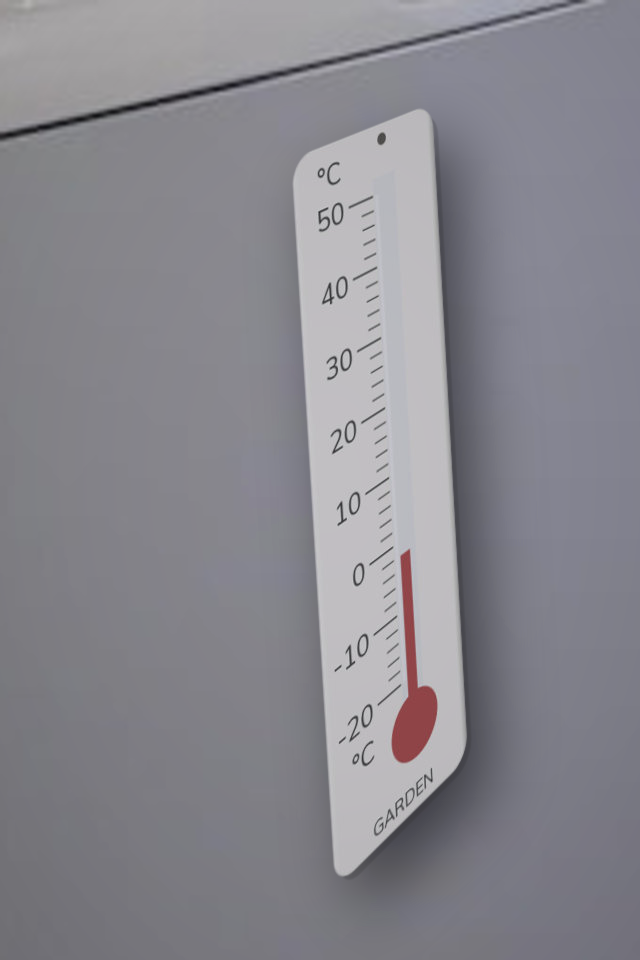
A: -2°C
